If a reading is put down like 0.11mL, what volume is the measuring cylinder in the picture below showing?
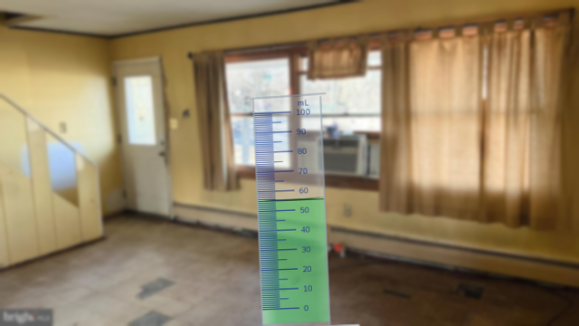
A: 55mL
